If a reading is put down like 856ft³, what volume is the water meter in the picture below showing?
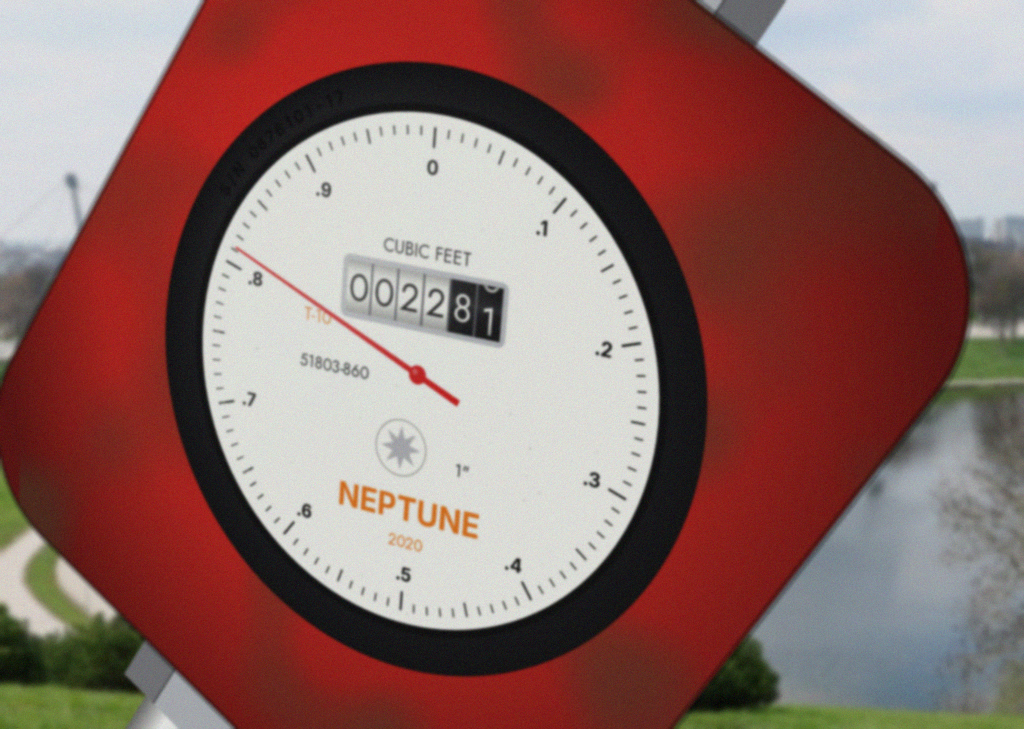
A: 2280.81ft³
